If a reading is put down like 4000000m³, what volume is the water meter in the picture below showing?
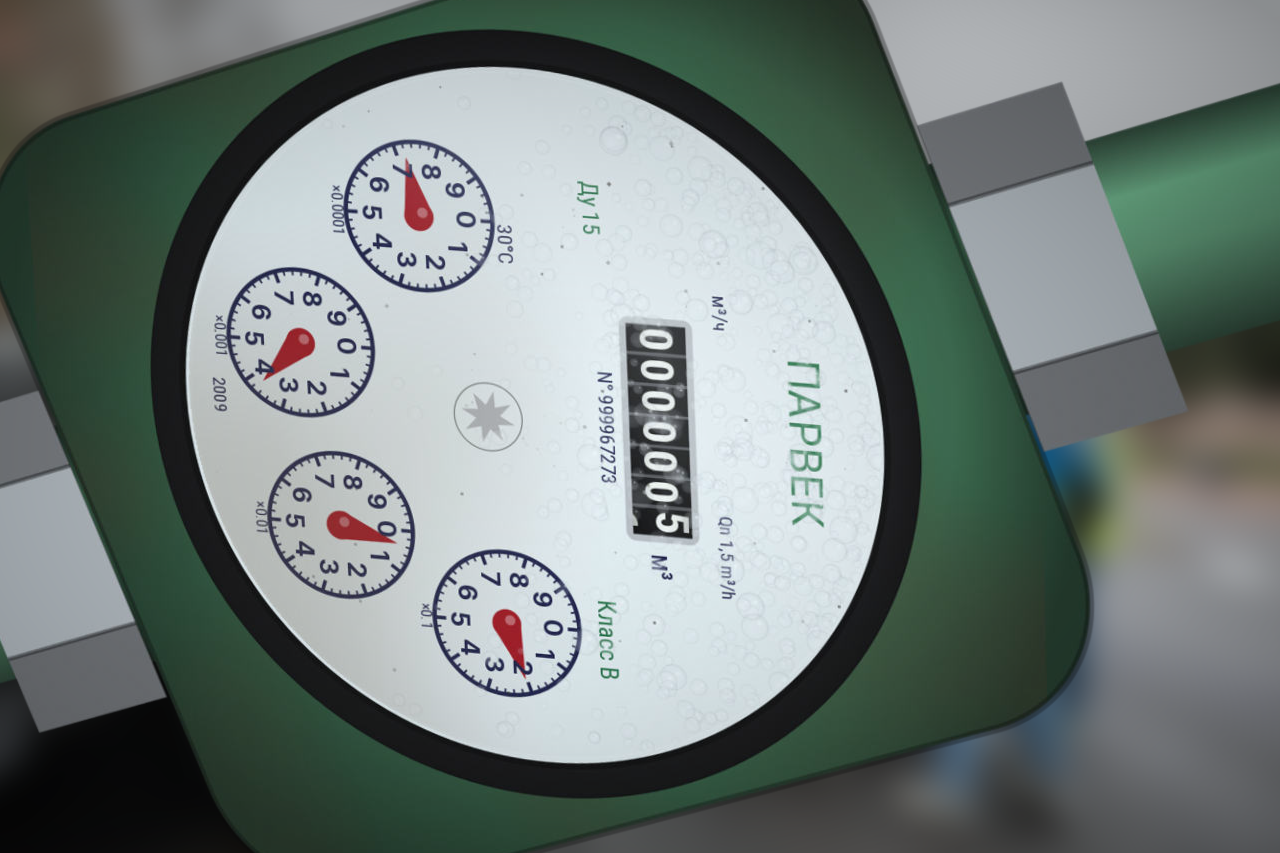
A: 5.2037m³
